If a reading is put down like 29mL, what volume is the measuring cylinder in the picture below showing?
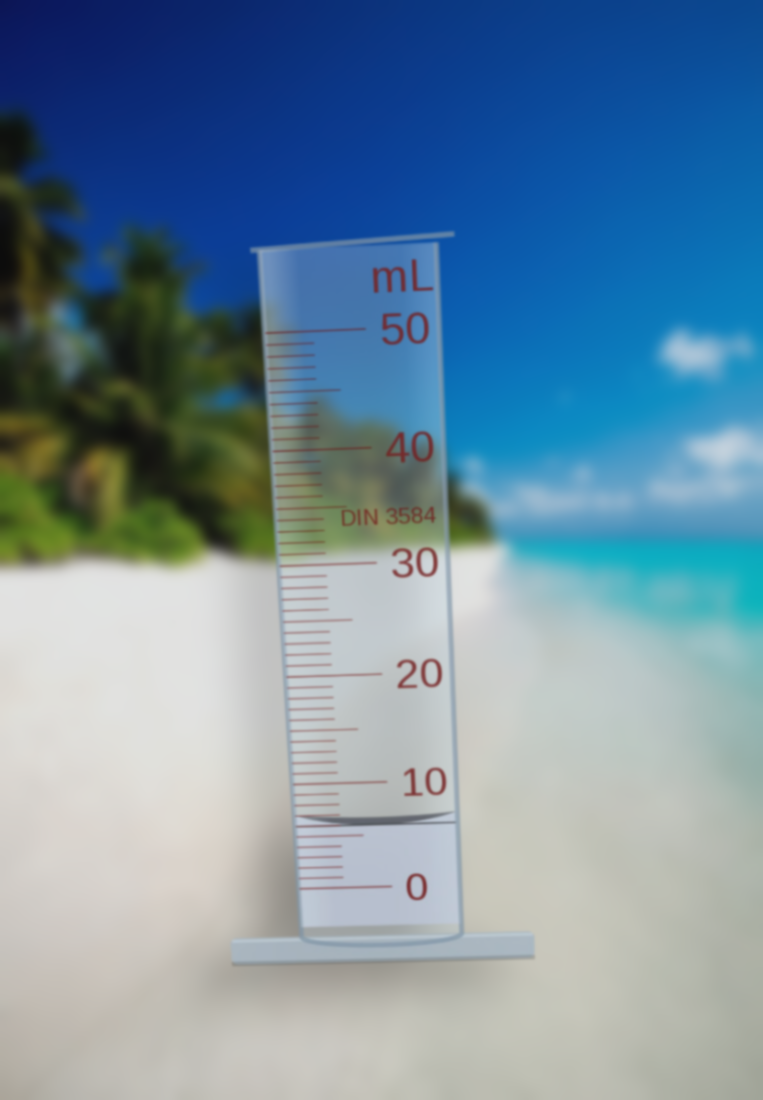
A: 6mL
